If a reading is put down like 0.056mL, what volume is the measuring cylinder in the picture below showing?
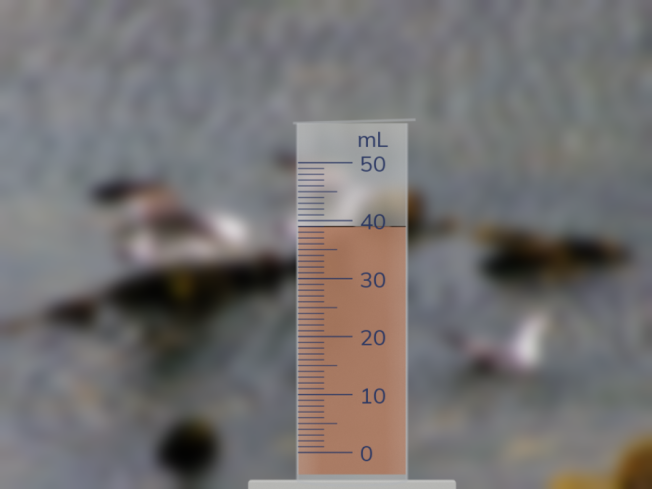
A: 39mL
